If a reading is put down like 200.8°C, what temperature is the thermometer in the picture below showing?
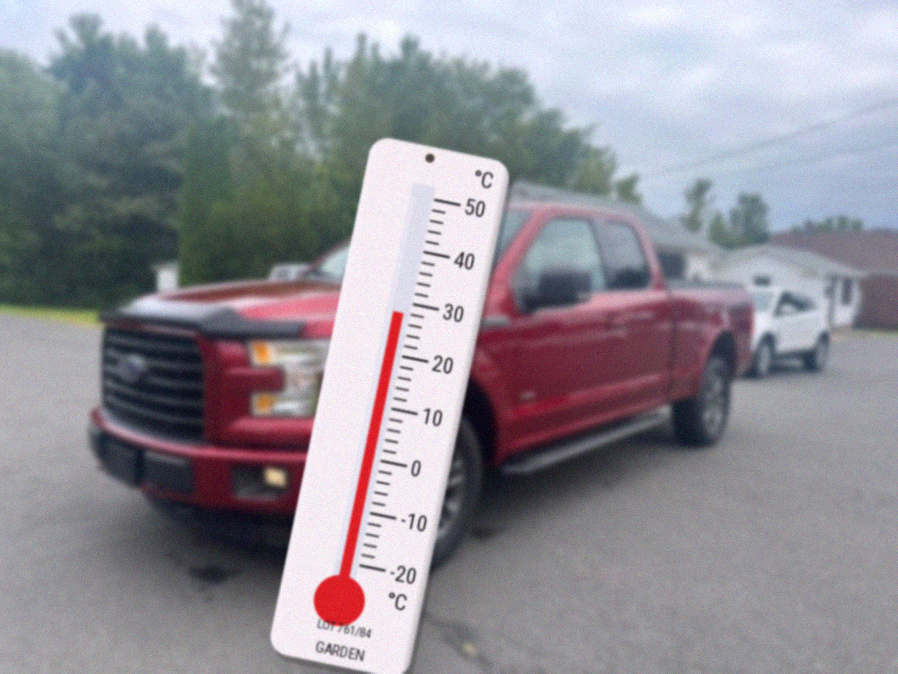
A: 28°C
